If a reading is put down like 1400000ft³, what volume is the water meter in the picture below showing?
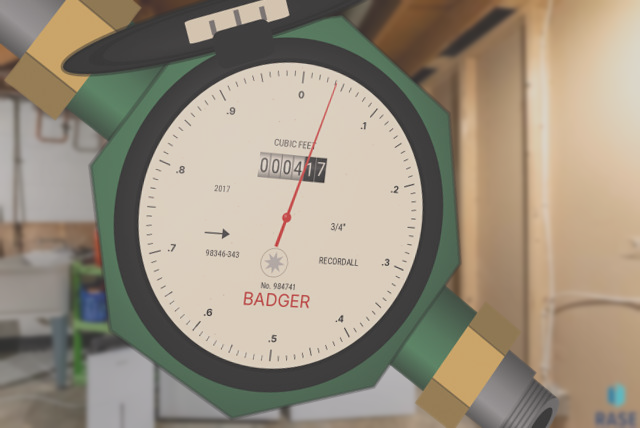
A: 417.04ft³
